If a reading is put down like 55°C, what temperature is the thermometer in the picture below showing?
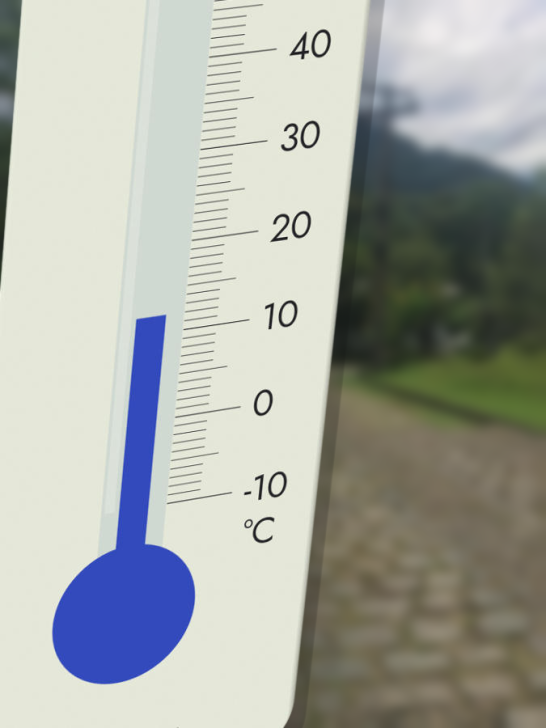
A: 12°C
